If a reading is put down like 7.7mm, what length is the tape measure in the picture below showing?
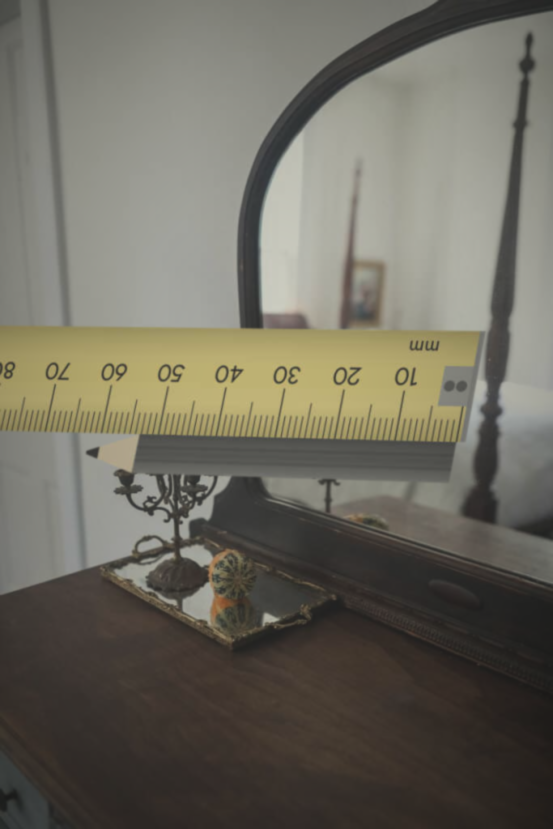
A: 62mm
